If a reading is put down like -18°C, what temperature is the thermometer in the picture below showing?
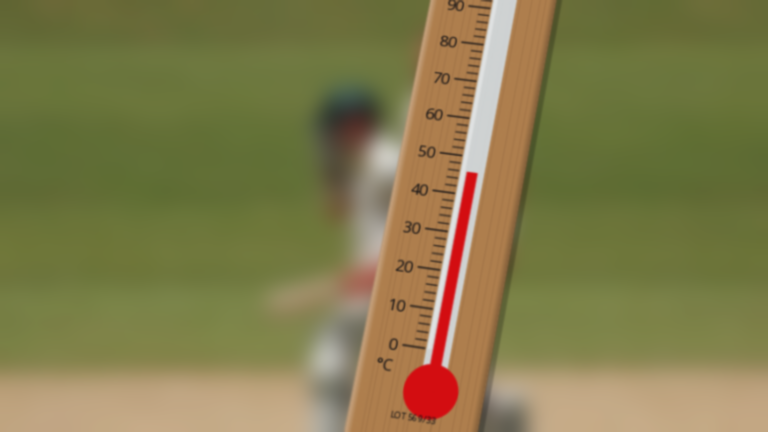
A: 46°C
